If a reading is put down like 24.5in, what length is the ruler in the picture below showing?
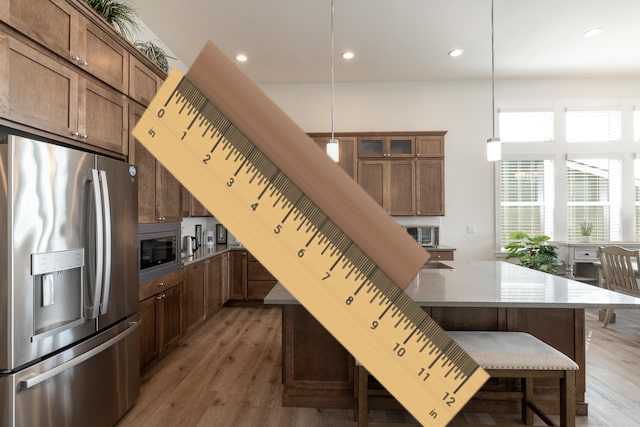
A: 9in
